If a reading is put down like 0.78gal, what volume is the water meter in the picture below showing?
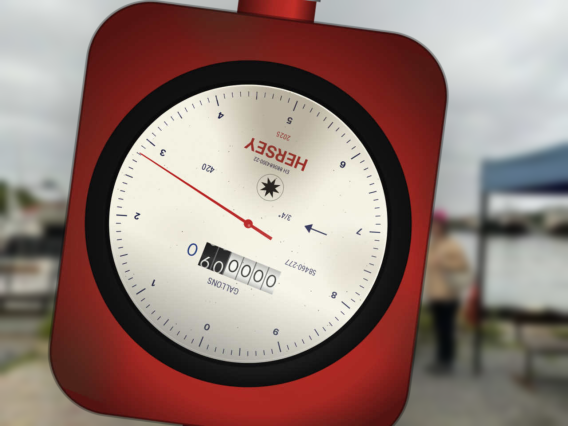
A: 92.8gal
